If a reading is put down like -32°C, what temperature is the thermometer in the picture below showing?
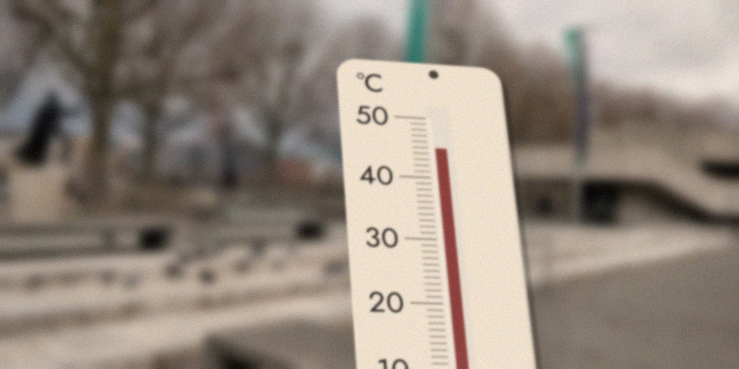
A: 45°C
